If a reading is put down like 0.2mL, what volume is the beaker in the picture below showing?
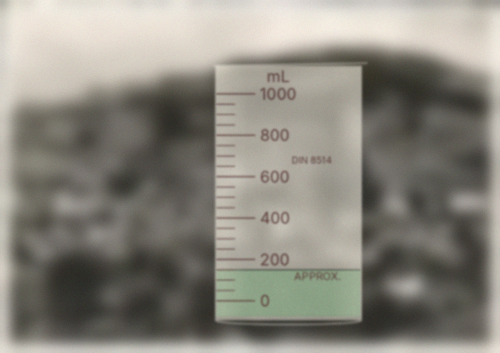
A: 150mL
